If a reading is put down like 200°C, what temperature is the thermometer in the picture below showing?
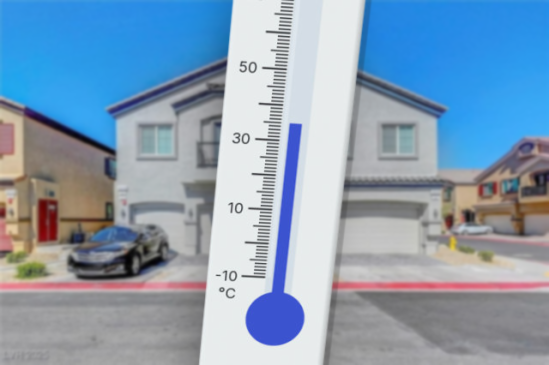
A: 35°C
